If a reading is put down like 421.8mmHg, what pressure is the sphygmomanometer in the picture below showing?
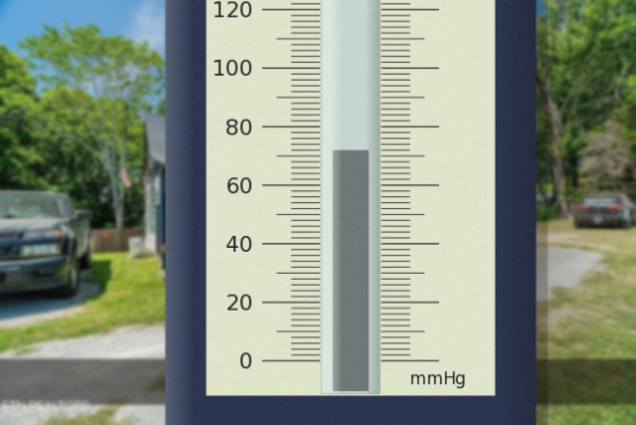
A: 72mmHg
